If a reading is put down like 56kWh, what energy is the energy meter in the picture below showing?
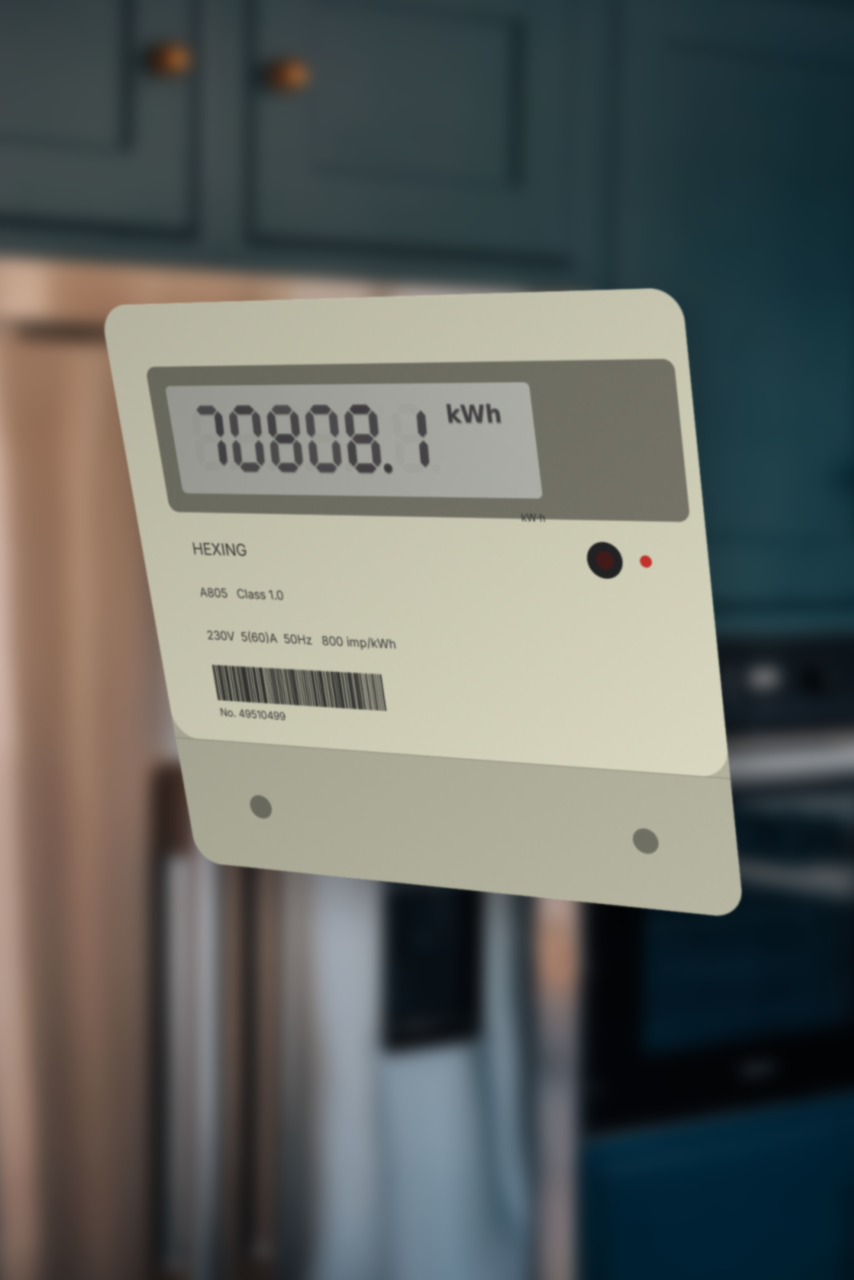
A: 70808.1kWh
